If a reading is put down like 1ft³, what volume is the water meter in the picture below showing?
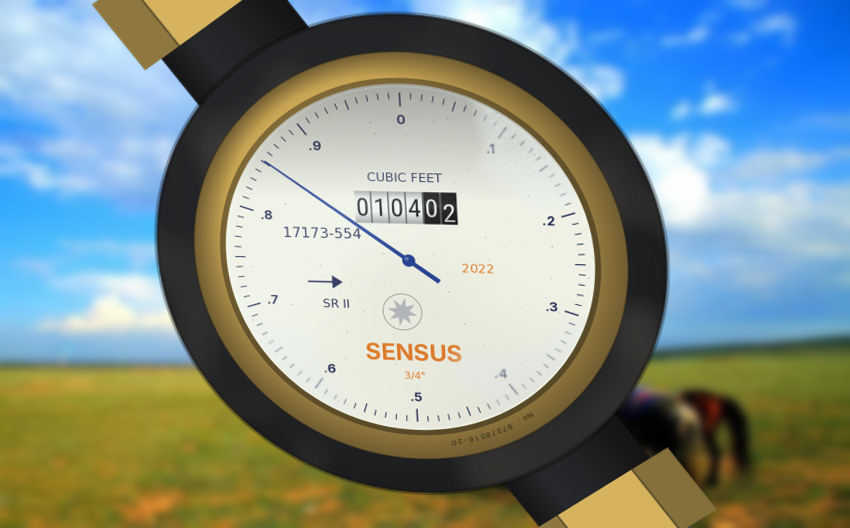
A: 10401.85ft³
